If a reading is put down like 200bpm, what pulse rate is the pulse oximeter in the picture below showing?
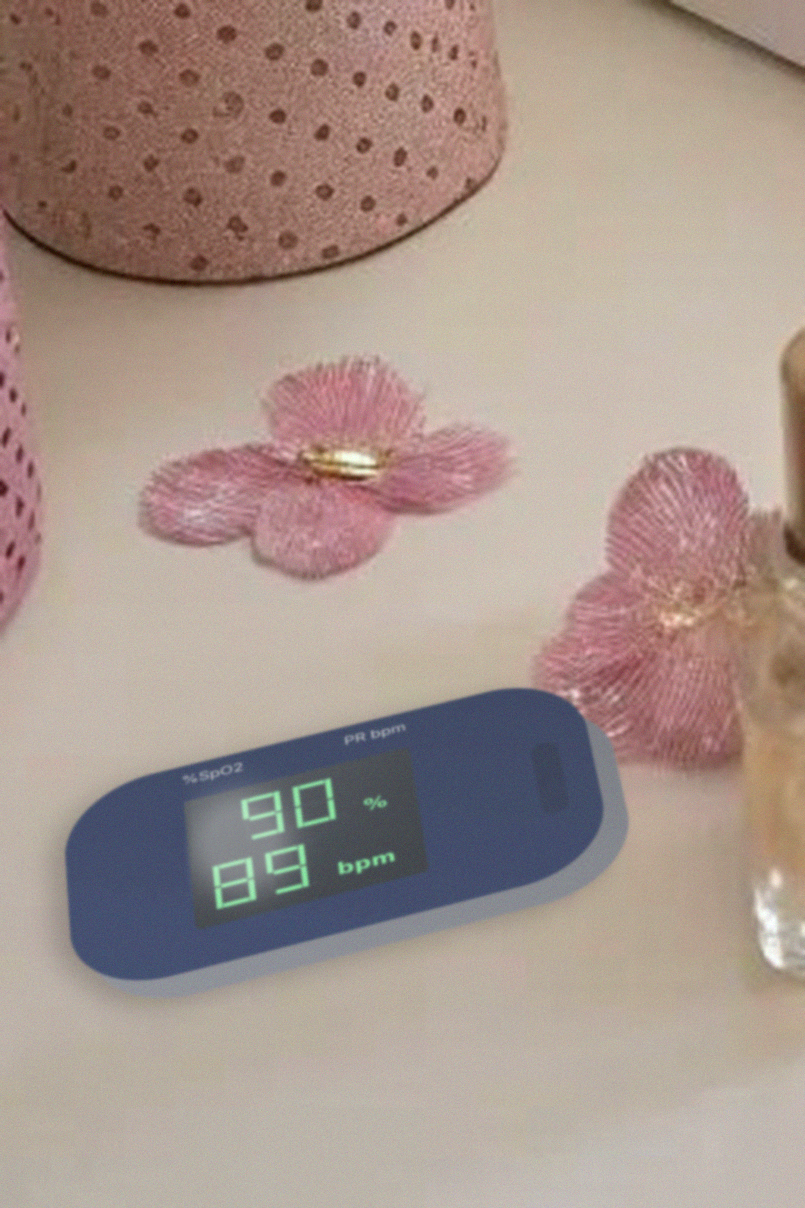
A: 89bpm
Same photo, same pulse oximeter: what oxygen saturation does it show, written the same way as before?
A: 90%
